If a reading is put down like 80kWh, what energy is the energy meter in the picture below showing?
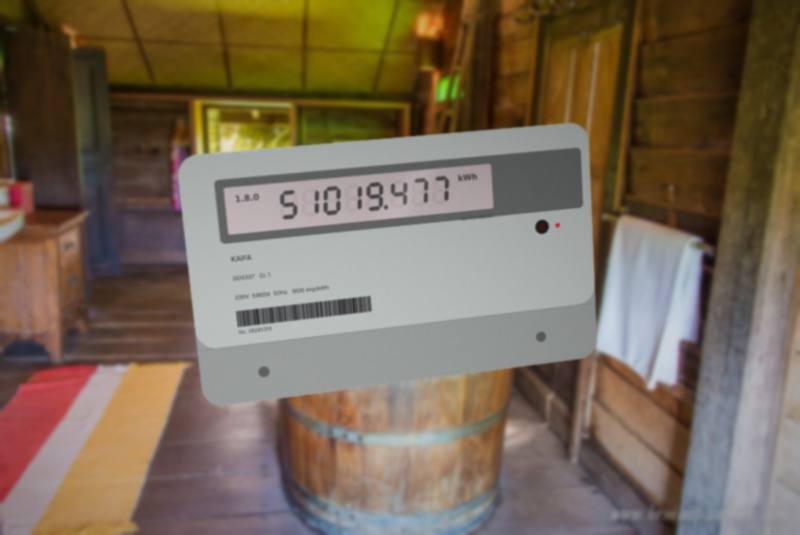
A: 51019.477kWh
